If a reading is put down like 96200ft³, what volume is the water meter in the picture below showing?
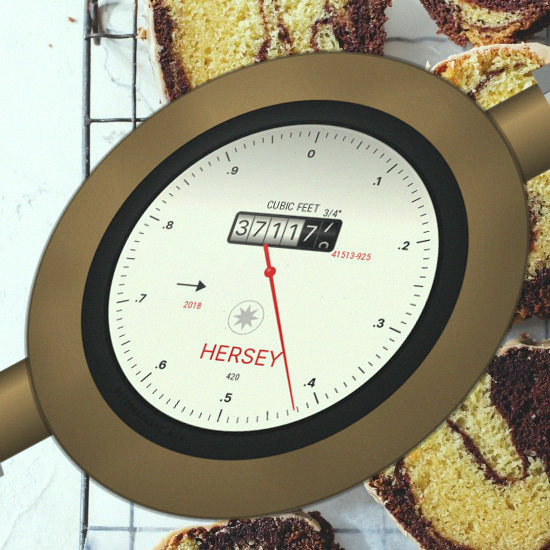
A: 371177.42ft³
